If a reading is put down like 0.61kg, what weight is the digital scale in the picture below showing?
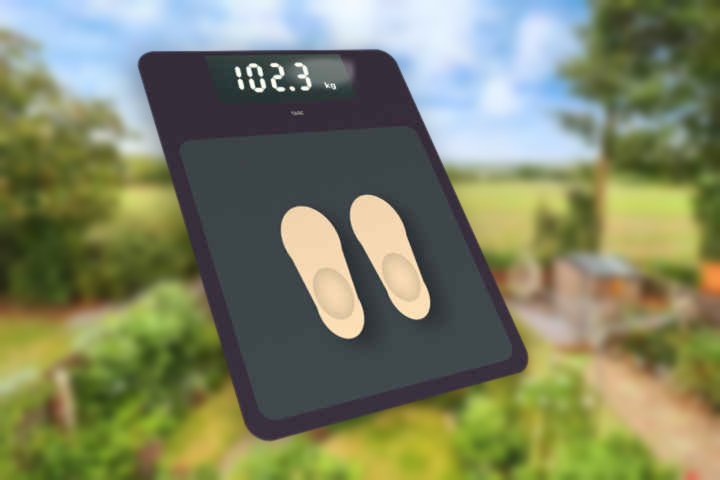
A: 102.3kg
